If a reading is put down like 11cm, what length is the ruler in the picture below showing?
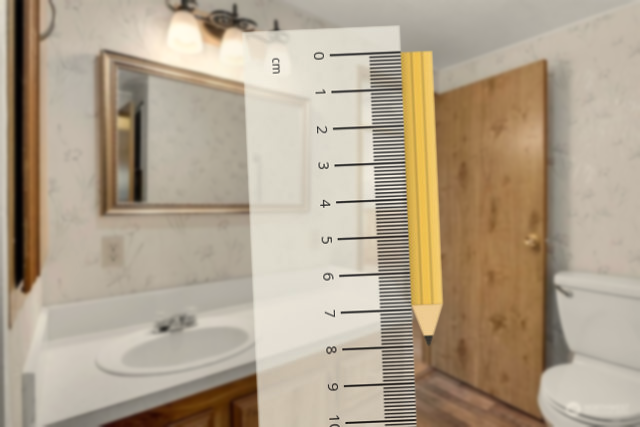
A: 8cm
